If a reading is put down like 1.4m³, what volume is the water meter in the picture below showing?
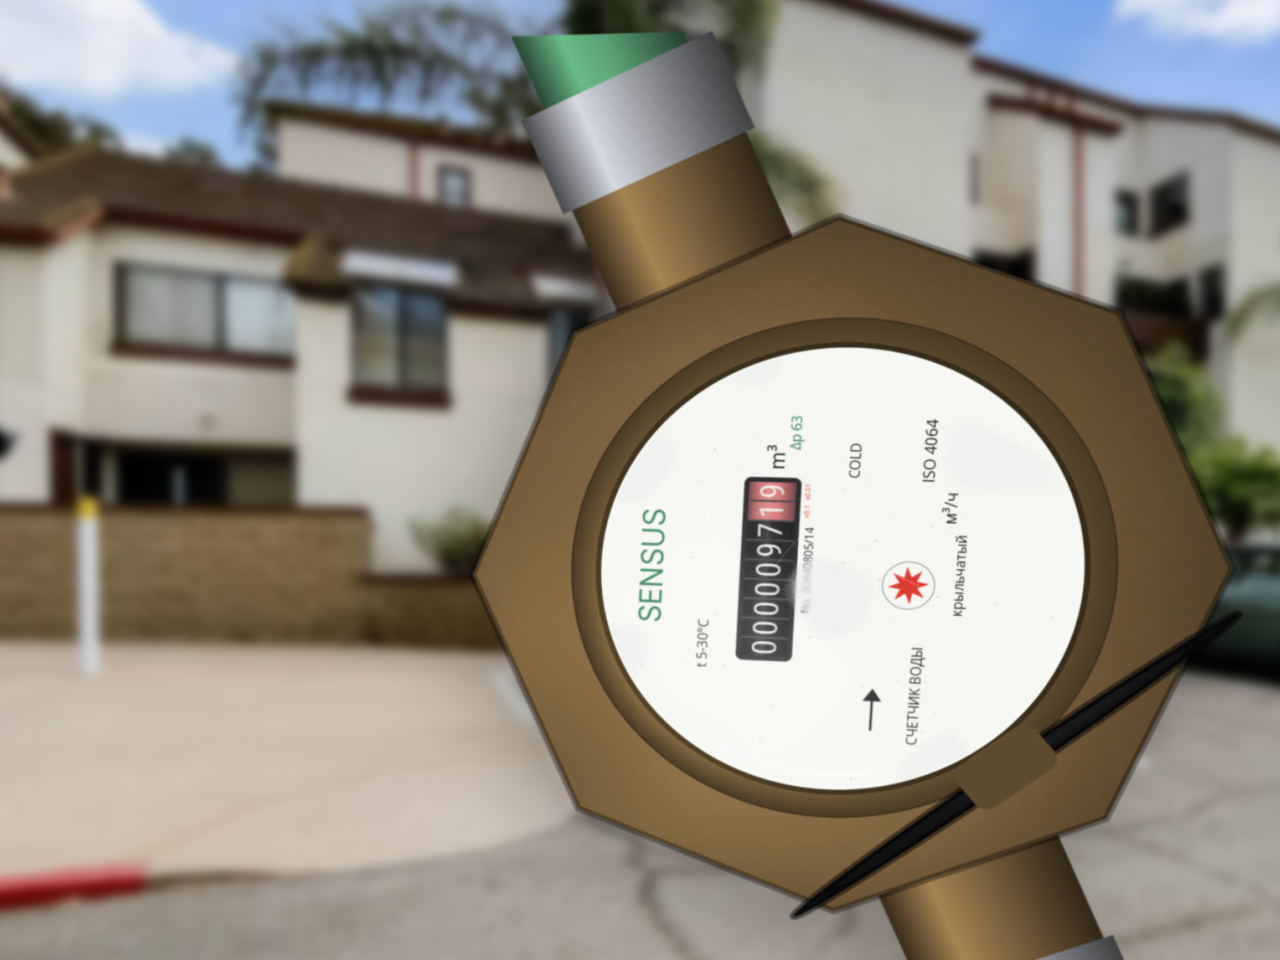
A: 97.19m³
